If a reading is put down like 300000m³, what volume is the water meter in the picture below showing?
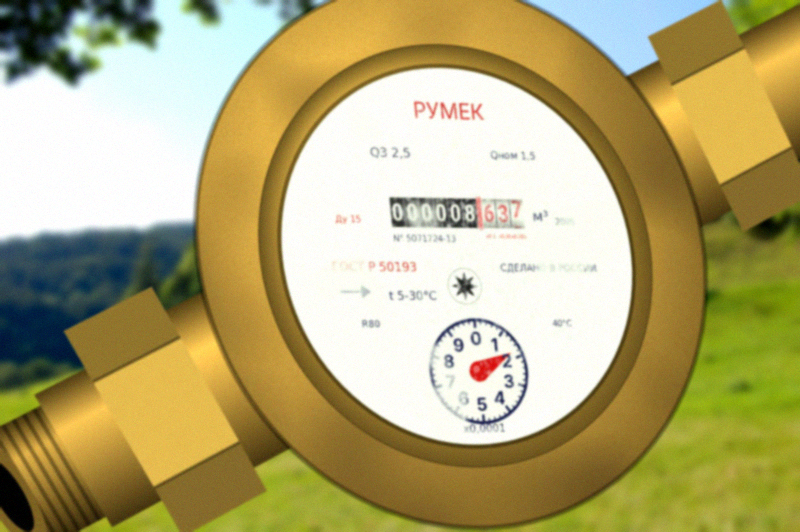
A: 8.6371m³
